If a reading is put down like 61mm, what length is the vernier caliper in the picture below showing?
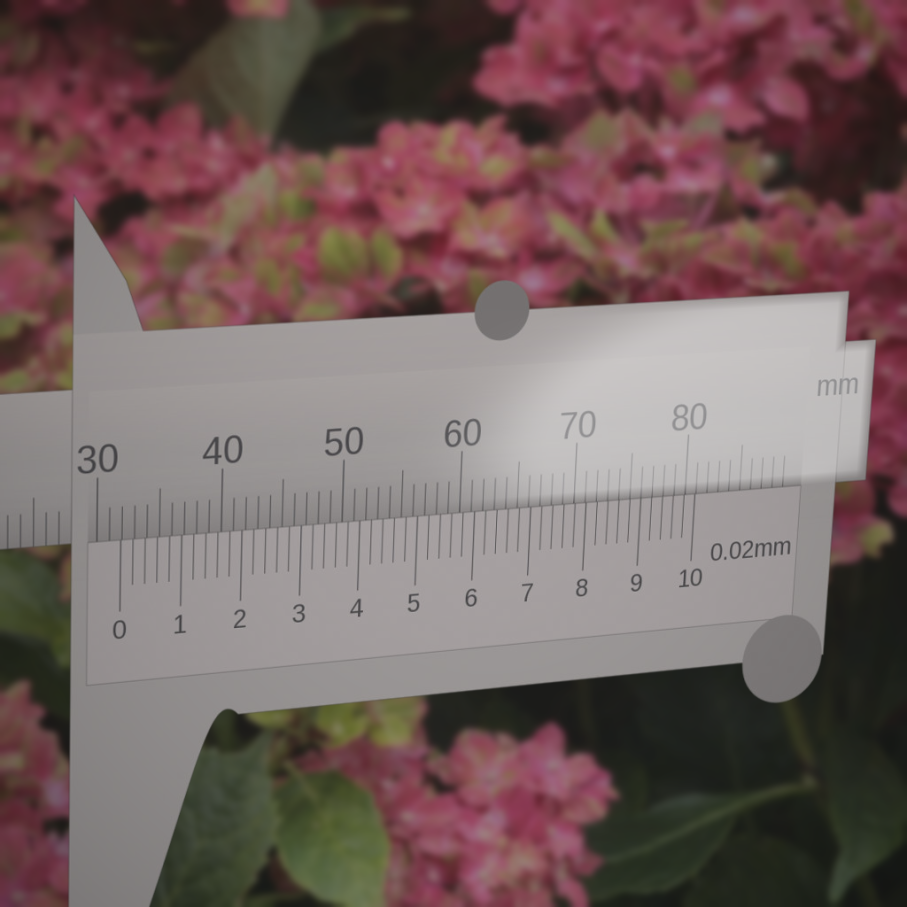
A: 31.9mm
